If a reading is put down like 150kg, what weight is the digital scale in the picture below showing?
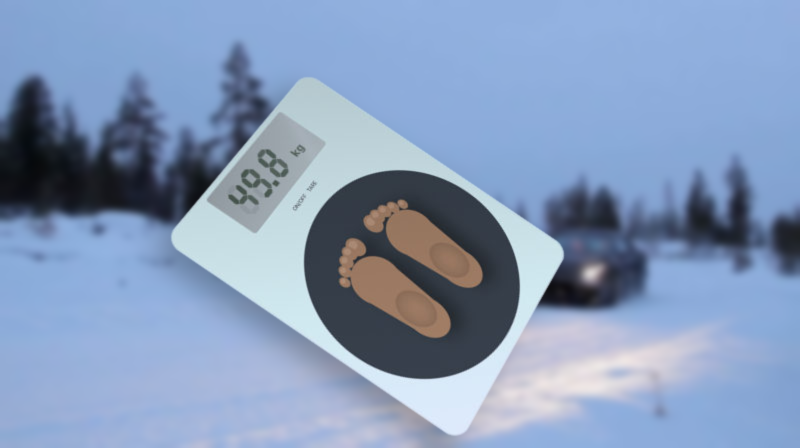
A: 49.8kg
